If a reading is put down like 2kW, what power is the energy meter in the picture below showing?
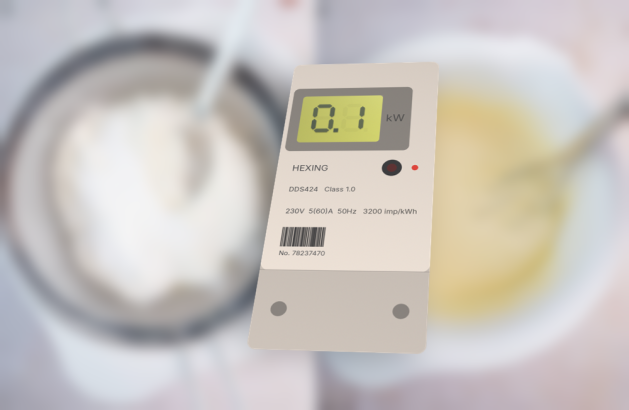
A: 0.1kW
